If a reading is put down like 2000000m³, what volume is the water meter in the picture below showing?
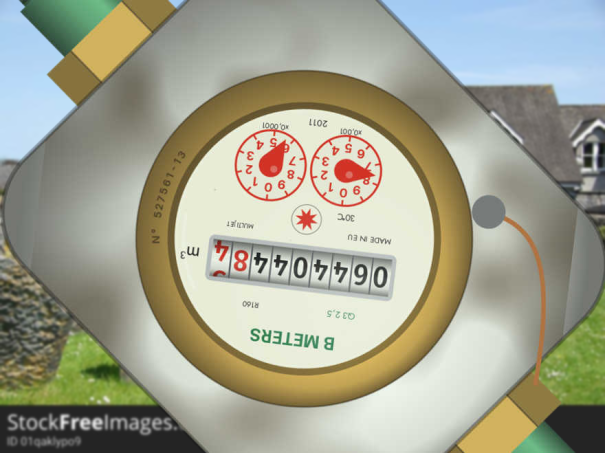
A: 644044.8375m³
